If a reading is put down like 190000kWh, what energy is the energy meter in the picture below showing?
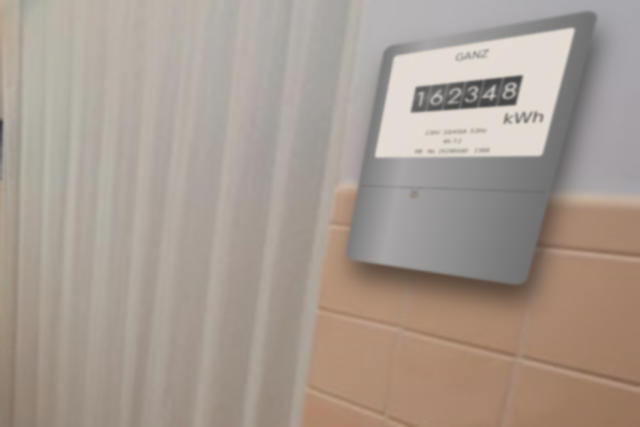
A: 162348kWh
